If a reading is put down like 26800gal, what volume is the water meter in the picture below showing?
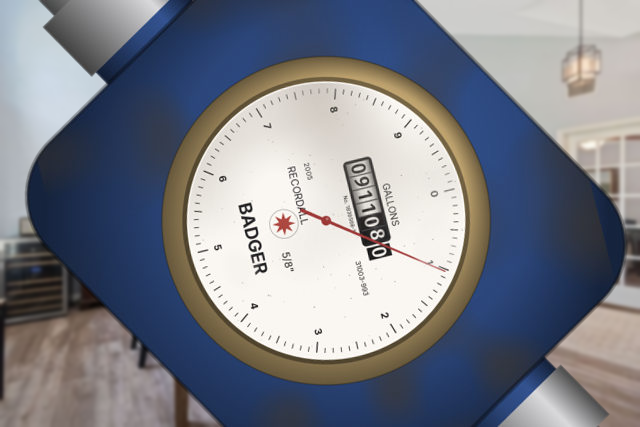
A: 911081.0gal
